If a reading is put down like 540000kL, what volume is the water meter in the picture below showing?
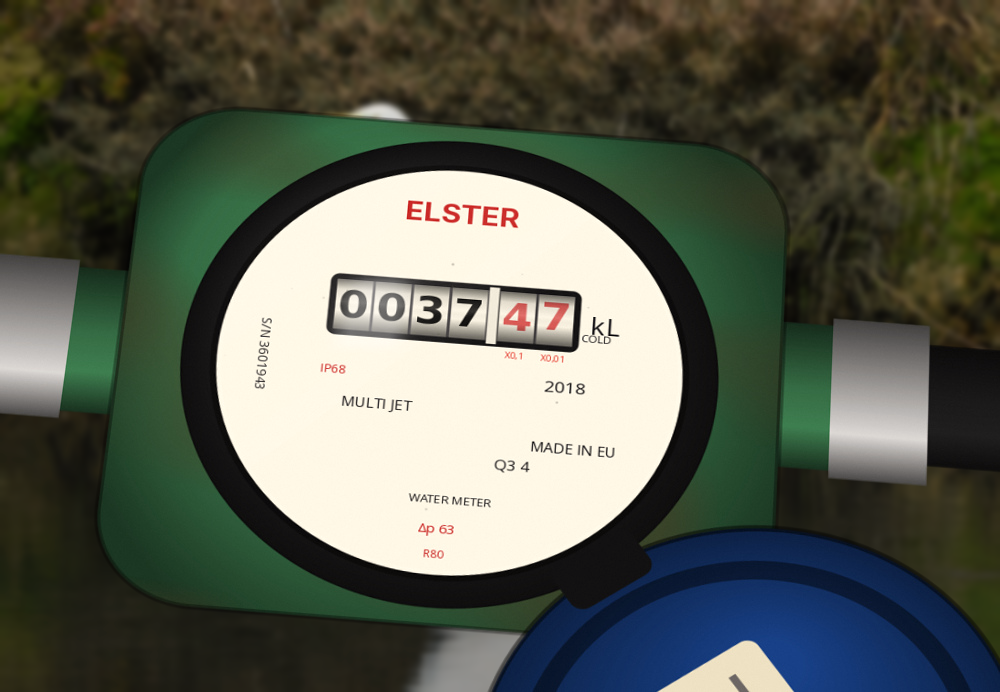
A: 37.47kL
